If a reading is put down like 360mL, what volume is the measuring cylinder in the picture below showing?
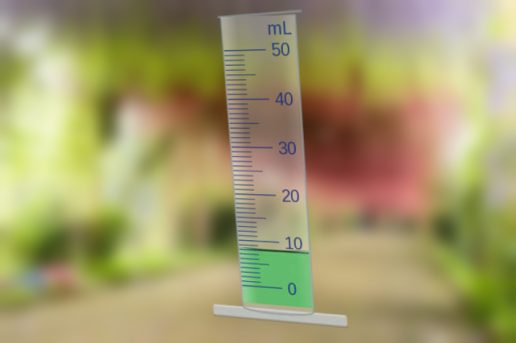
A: 8mL
